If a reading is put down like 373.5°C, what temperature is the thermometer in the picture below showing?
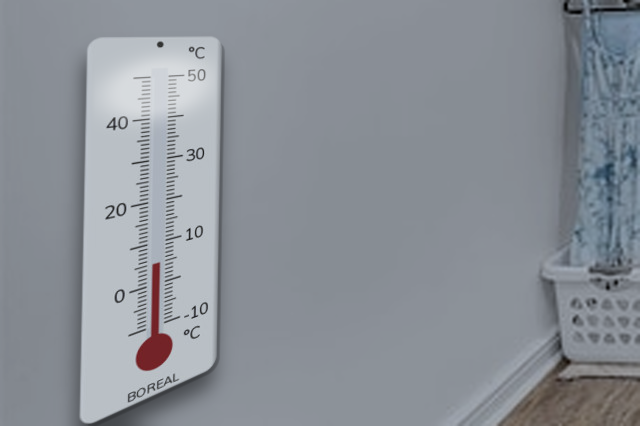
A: 5°C
